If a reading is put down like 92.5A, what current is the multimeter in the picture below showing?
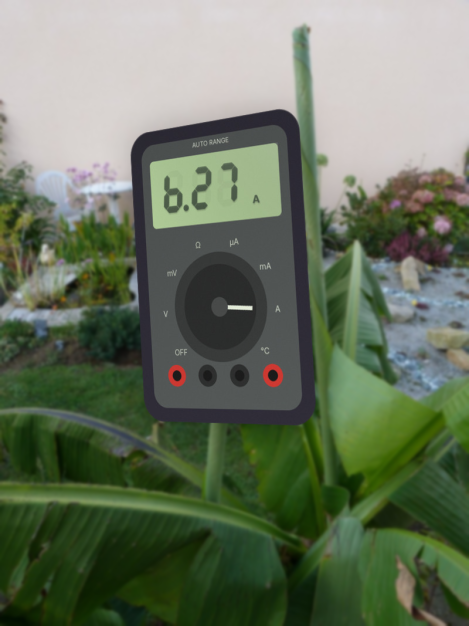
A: 6.27A
